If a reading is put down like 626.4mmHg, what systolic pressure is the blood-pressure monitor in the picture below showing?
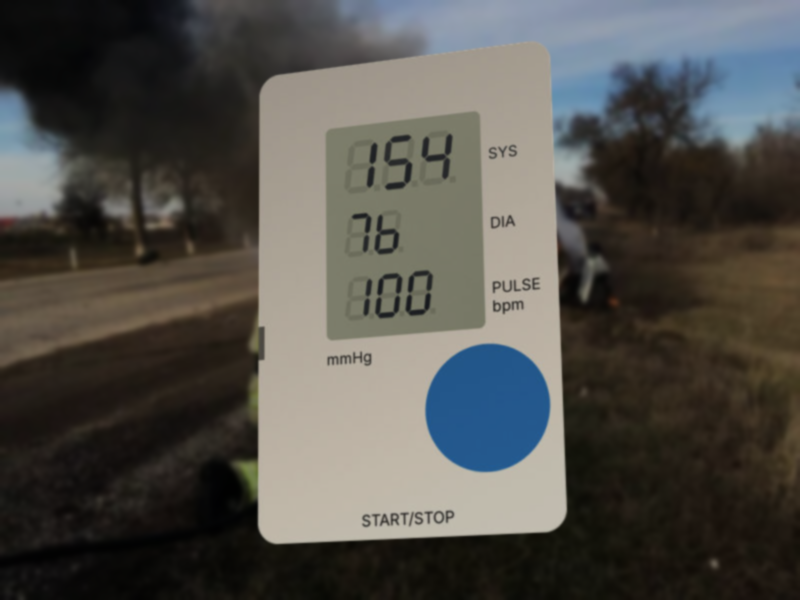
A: 154mmHg
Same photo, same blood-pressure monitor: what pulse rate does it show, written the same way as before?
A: 100bpm
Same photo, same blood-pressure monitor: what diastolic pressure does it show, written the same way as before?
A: 76mmHg
